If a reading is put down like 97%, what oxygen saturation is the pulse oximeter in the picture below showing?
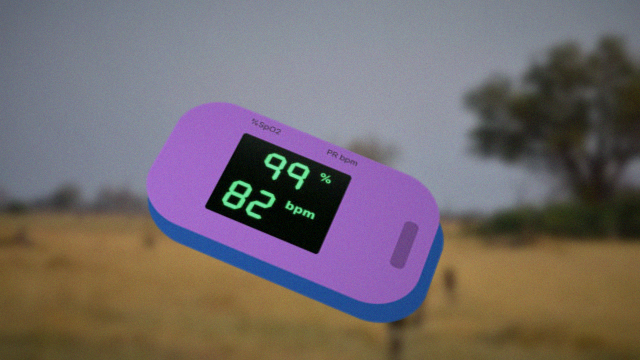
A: 99%
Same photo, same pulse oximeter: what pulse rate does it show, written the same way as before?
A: 82bpm
